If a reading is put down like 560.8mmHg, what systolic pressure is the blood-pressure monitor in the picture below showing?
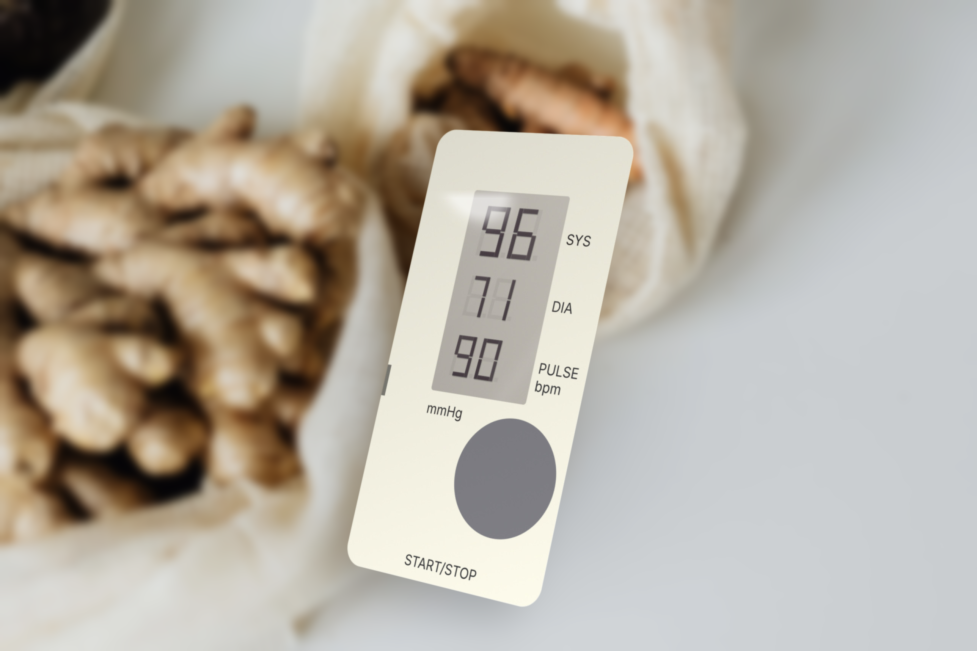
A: 96mmHg
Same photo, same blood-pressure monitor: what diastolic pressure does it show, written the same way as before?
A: 71mmHg
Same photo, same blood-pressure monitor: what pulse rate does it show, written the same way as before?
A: 90bpm
